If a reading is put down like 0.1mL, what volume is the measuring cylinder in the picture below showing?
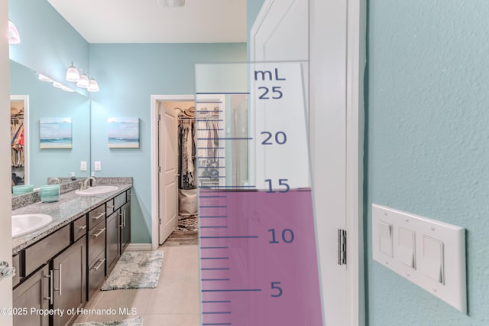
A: 14.5mL
